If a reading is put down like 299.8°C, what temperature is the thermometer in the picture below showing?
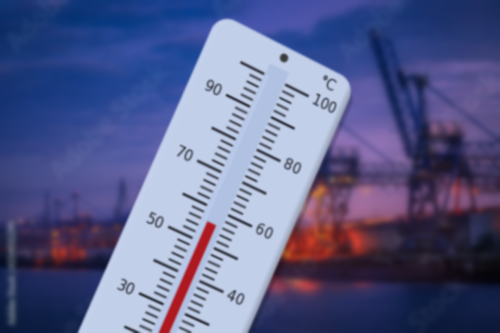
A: 56°C
